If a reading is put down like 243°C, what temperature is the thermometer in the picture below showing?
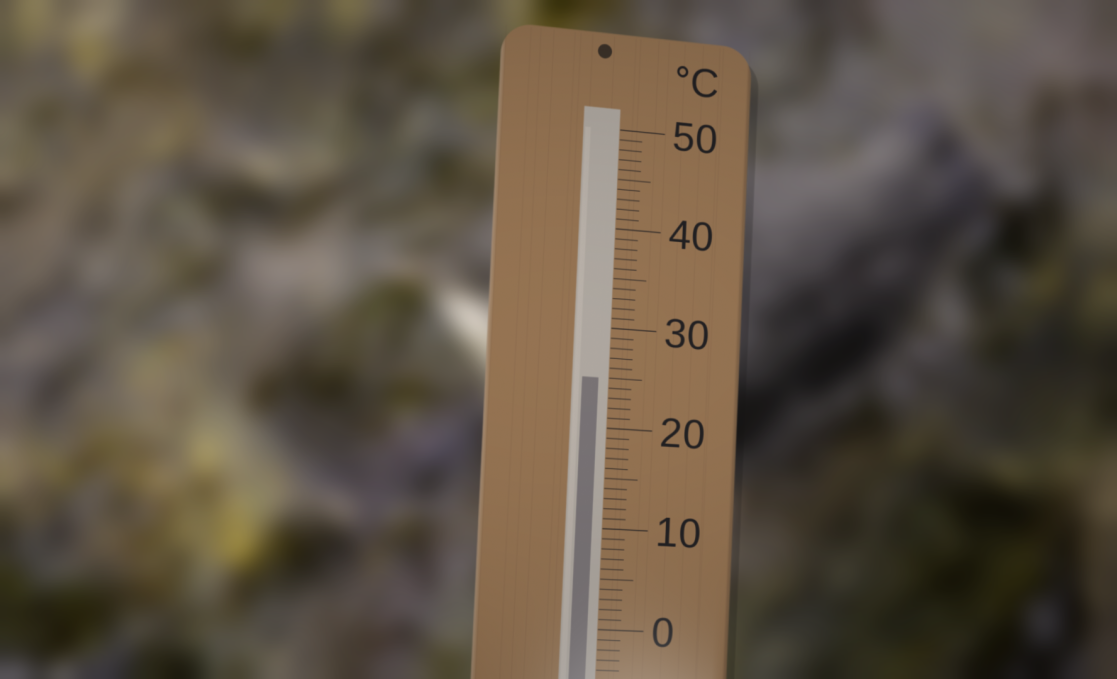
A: 25°C
